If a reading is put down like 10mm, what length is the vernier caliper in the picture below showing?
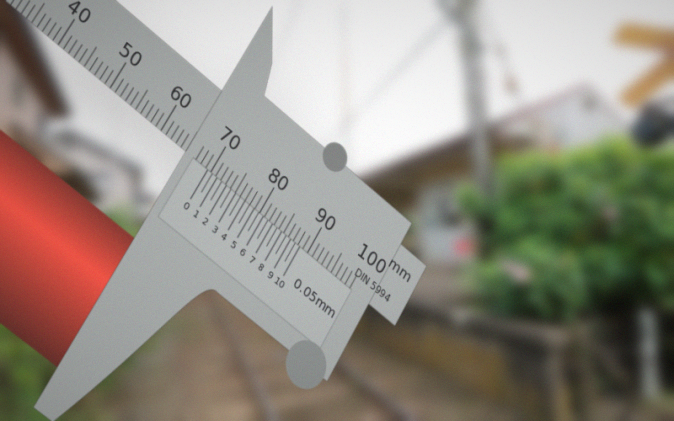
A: 69.4mm
